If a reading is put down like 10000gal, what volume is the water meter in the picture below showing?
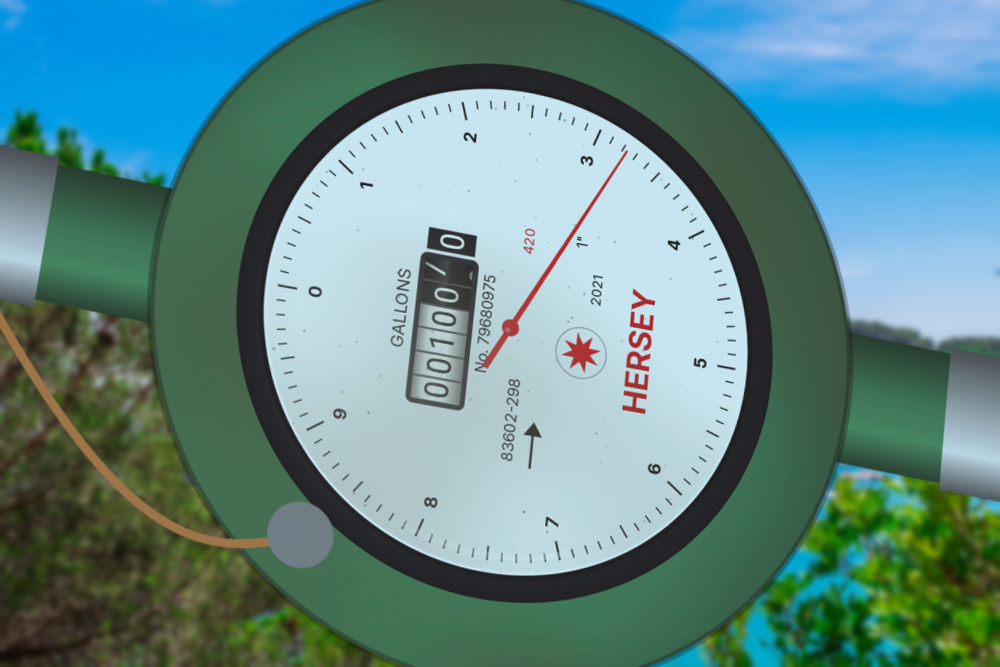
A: 10073.2gal
